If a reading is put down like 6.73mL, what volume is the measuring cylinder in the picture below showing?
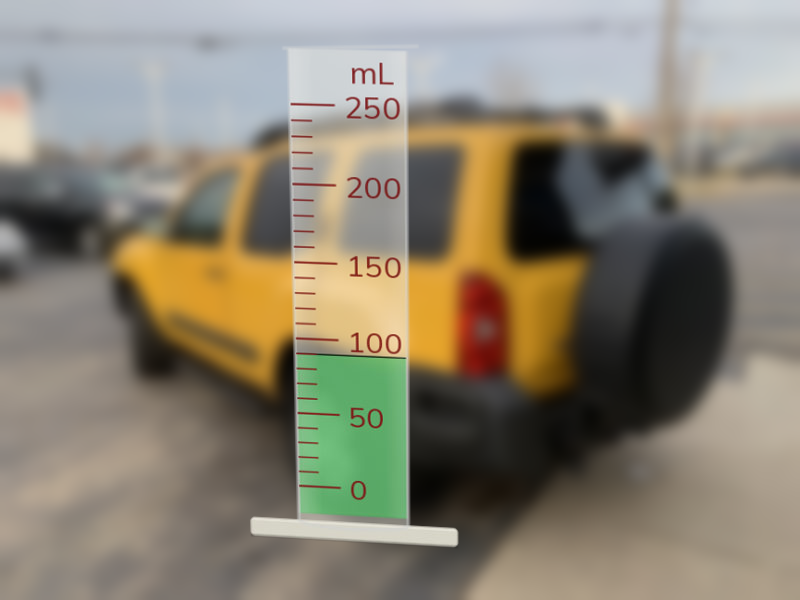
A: 90mL
